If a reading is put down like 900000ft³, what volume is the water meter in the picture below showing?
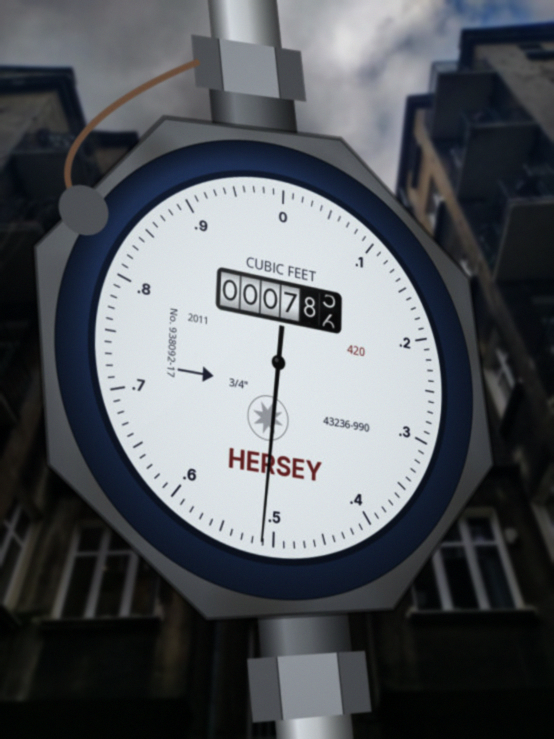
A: 785.51ft³
